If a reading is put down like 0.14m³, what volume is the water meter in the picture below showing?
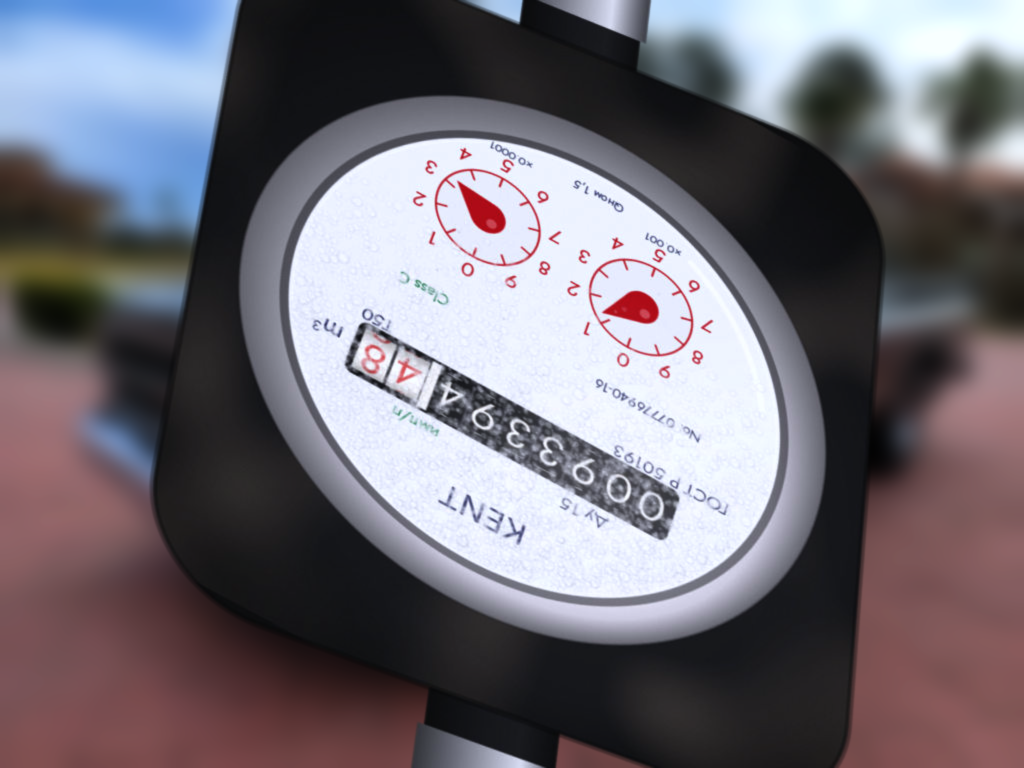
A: 93394.4813m³
